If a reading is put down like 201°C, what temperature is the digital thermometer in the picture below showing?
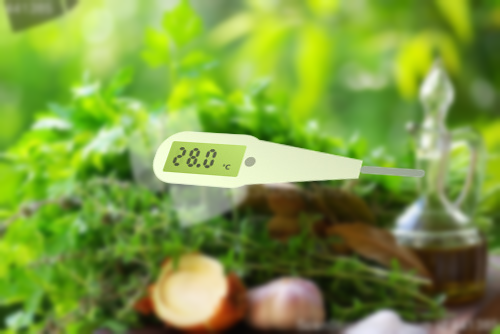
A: 28.0°C
